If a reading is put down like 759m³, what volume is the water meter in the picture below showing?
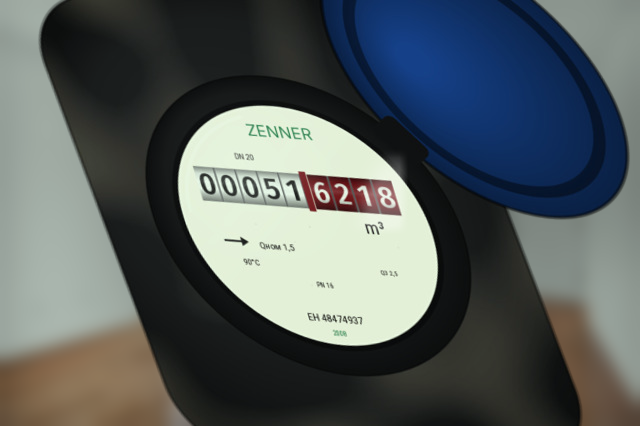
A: 51.6218m³
